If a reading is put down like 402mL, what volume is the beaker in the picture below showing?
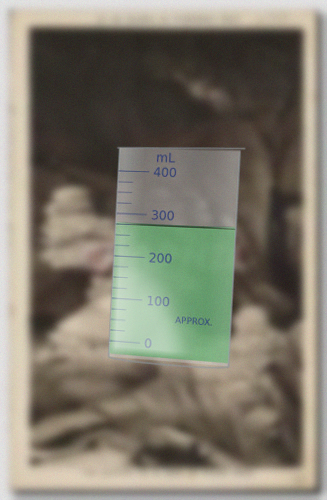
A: 275mL
